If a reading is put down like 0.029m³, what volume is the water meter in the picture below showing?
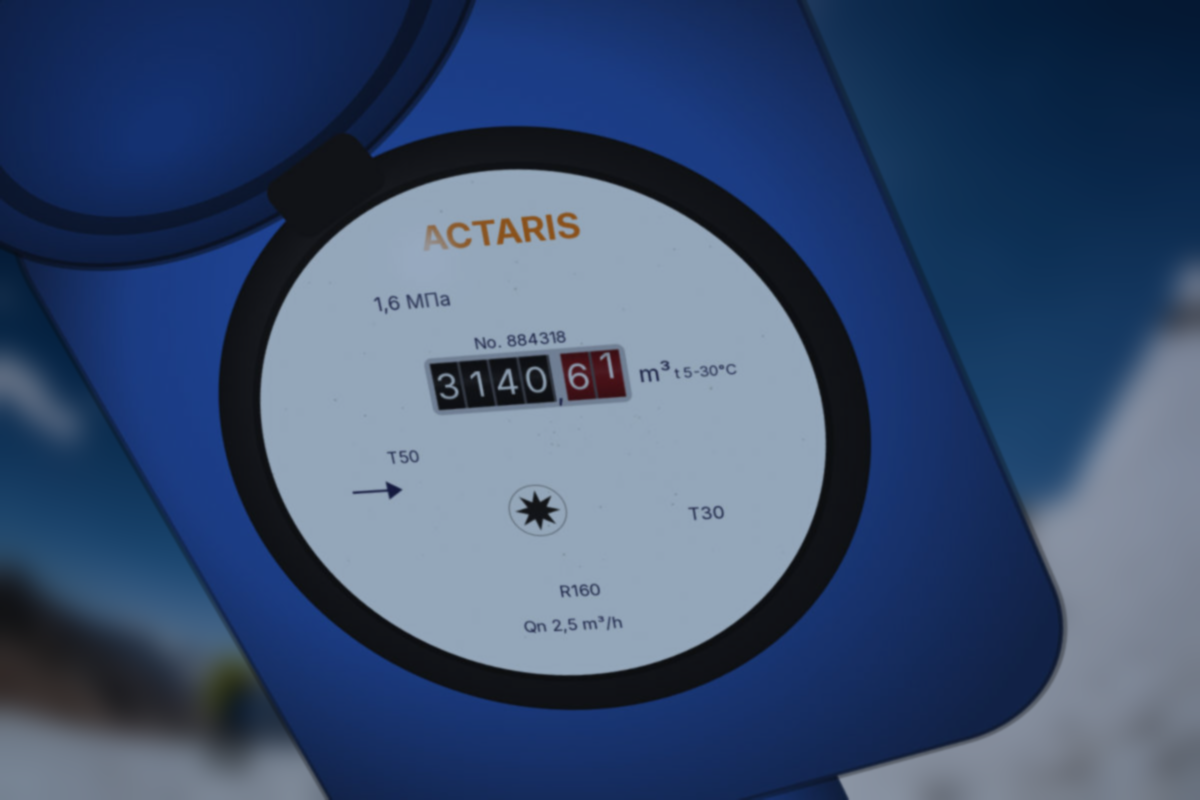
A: 3140.61m³
